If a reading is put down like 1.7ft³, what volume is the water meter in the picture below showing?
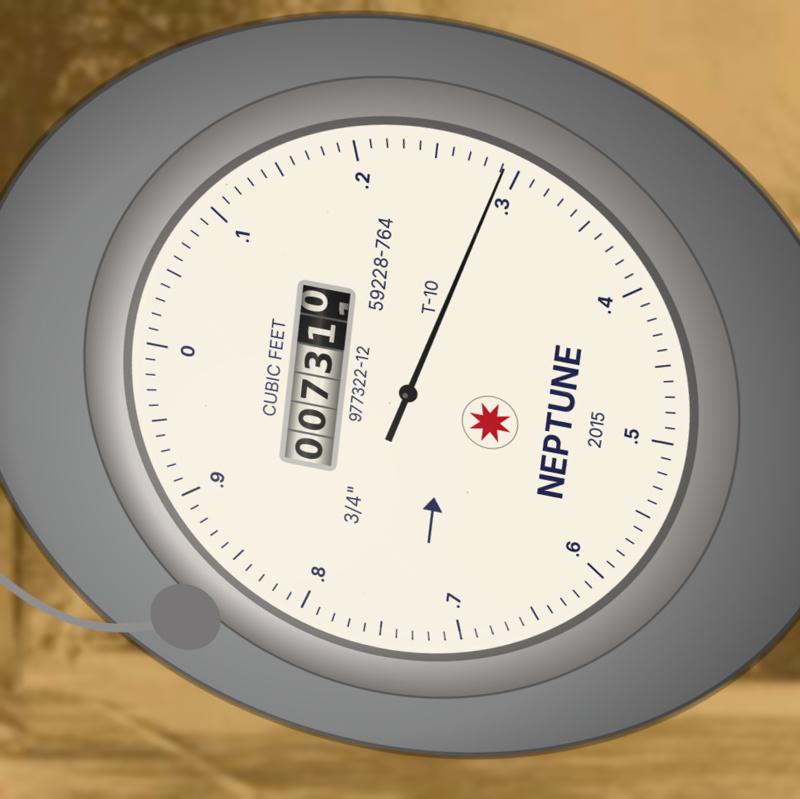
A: 7310.29ft³
